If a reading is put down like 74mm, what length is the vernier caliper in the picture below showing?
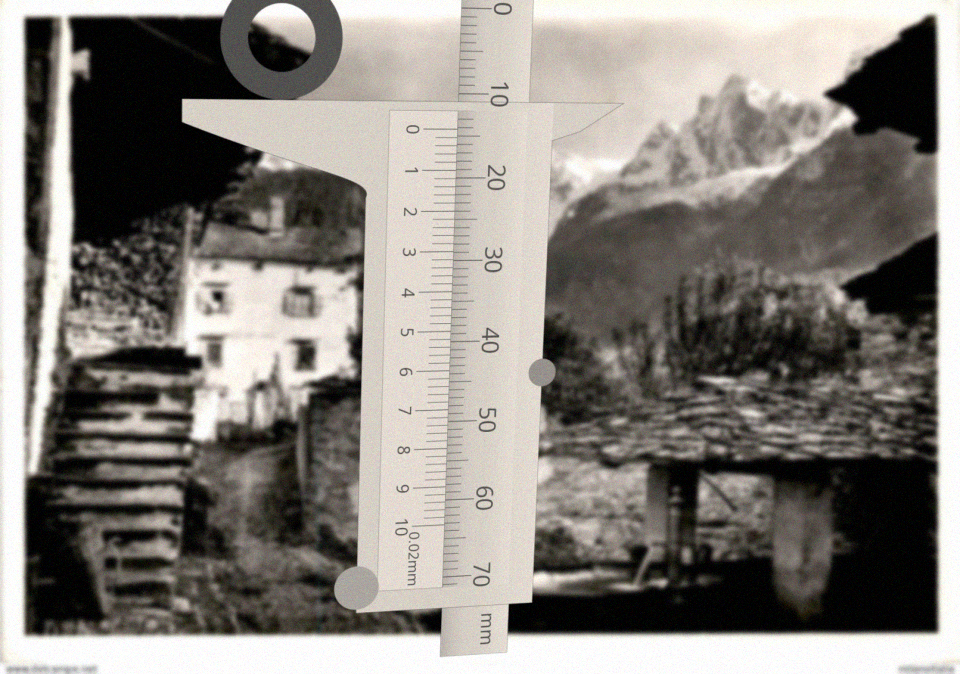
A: 14.2mm
